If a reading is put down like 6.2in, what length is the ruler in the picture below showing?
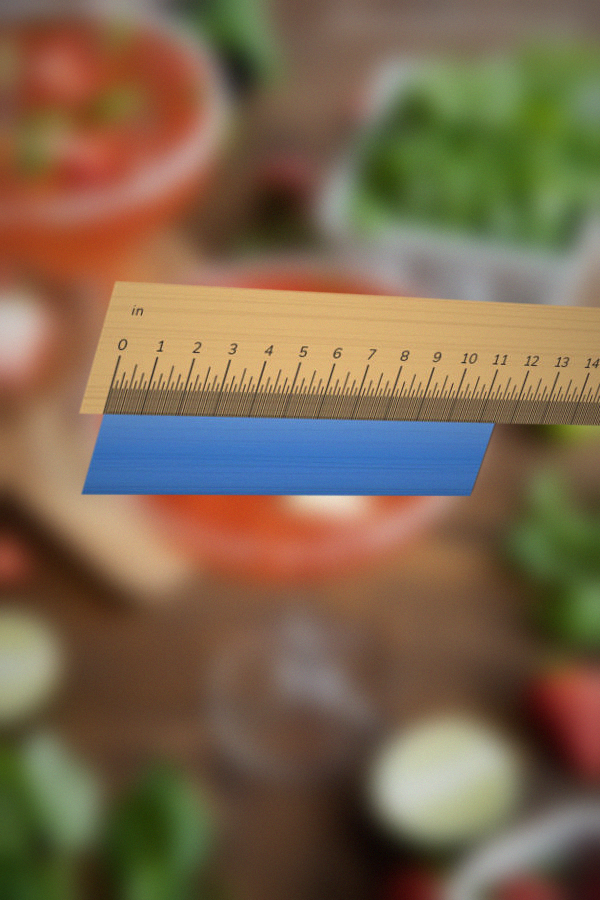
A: 11.5in
